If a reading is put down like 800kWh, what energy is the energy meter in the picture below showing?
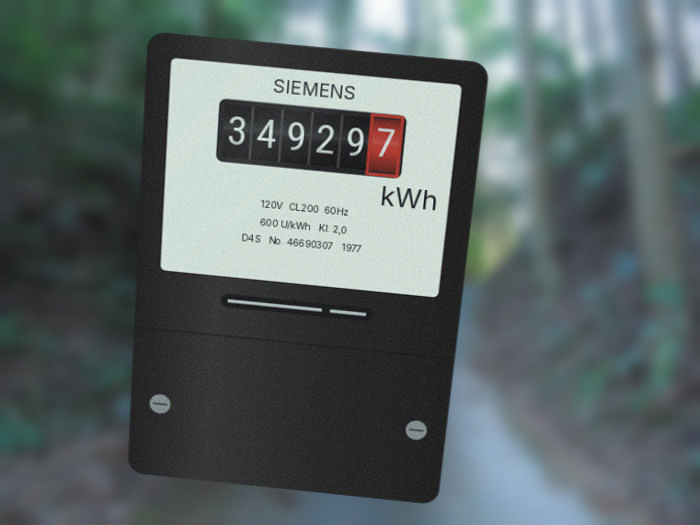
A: 34929.7kWh
